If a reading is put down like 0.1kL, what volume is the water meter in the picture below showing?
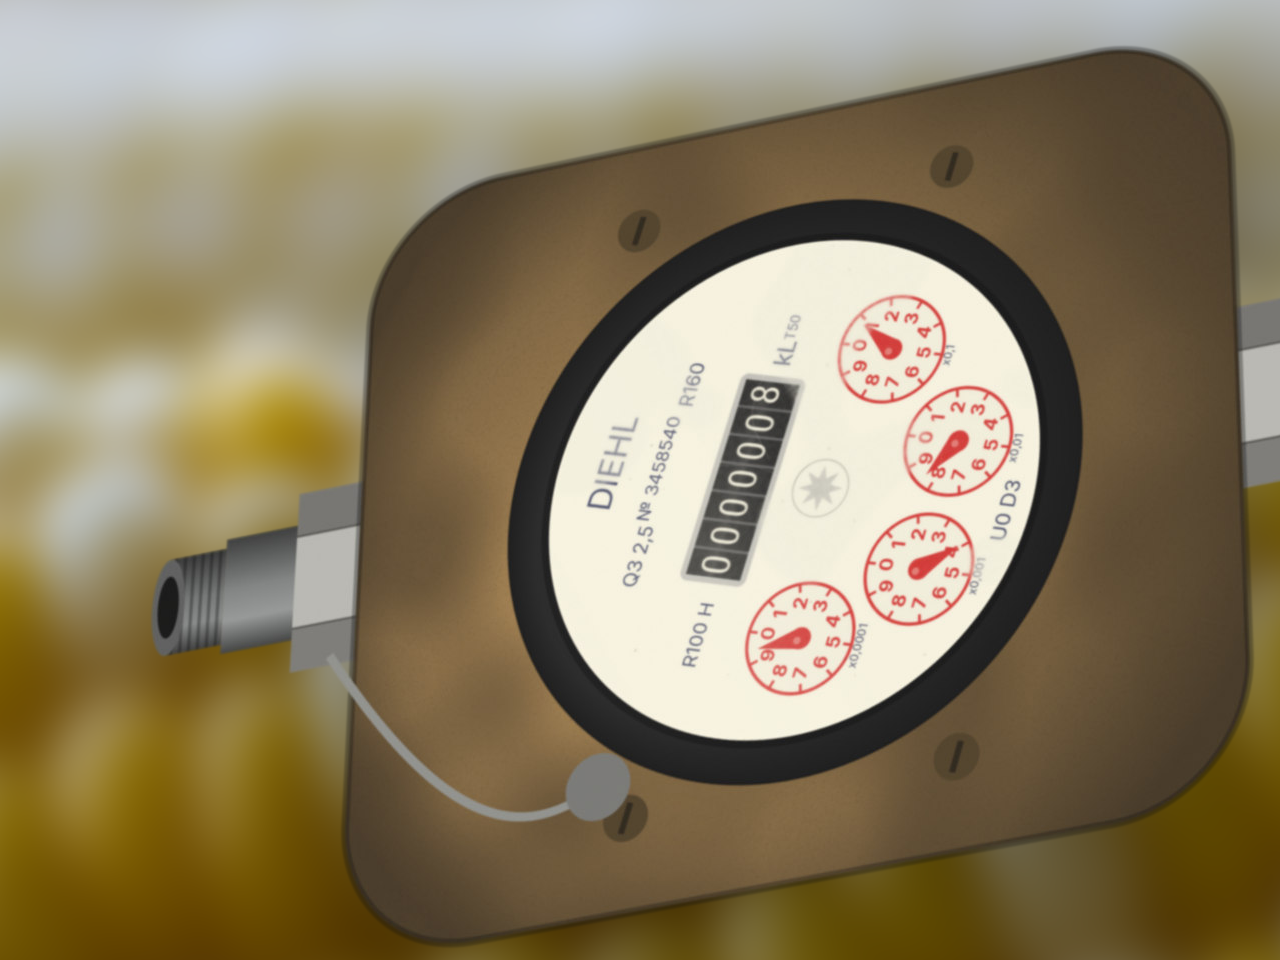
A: 8.0839kL
